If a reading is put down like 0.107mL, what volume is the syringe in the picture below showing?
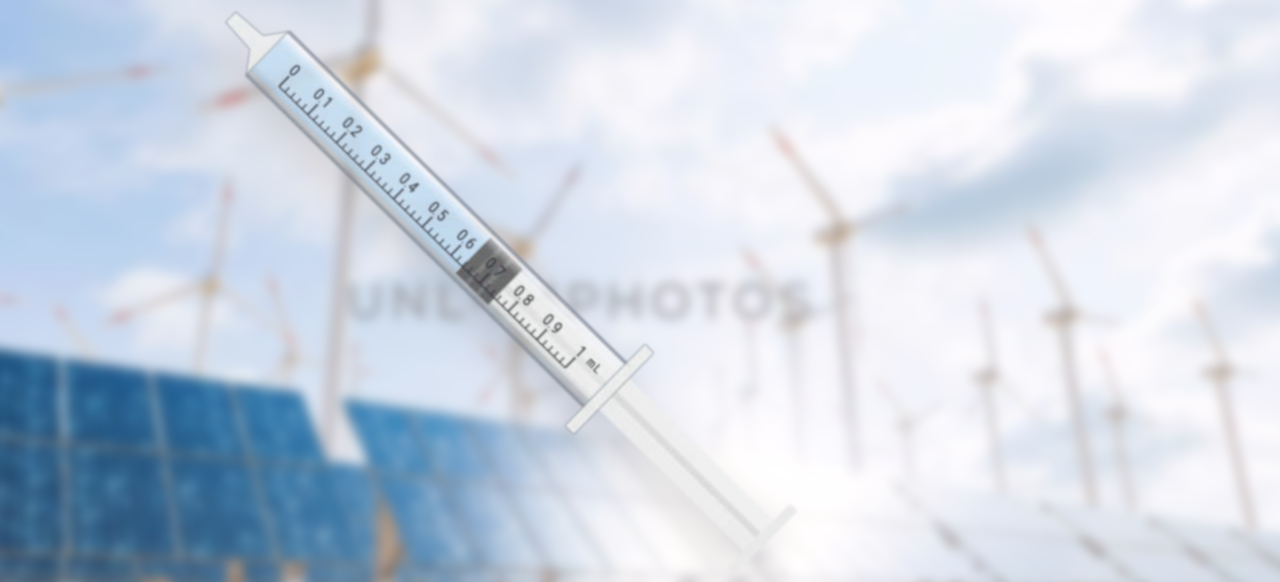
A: 0.64mL
